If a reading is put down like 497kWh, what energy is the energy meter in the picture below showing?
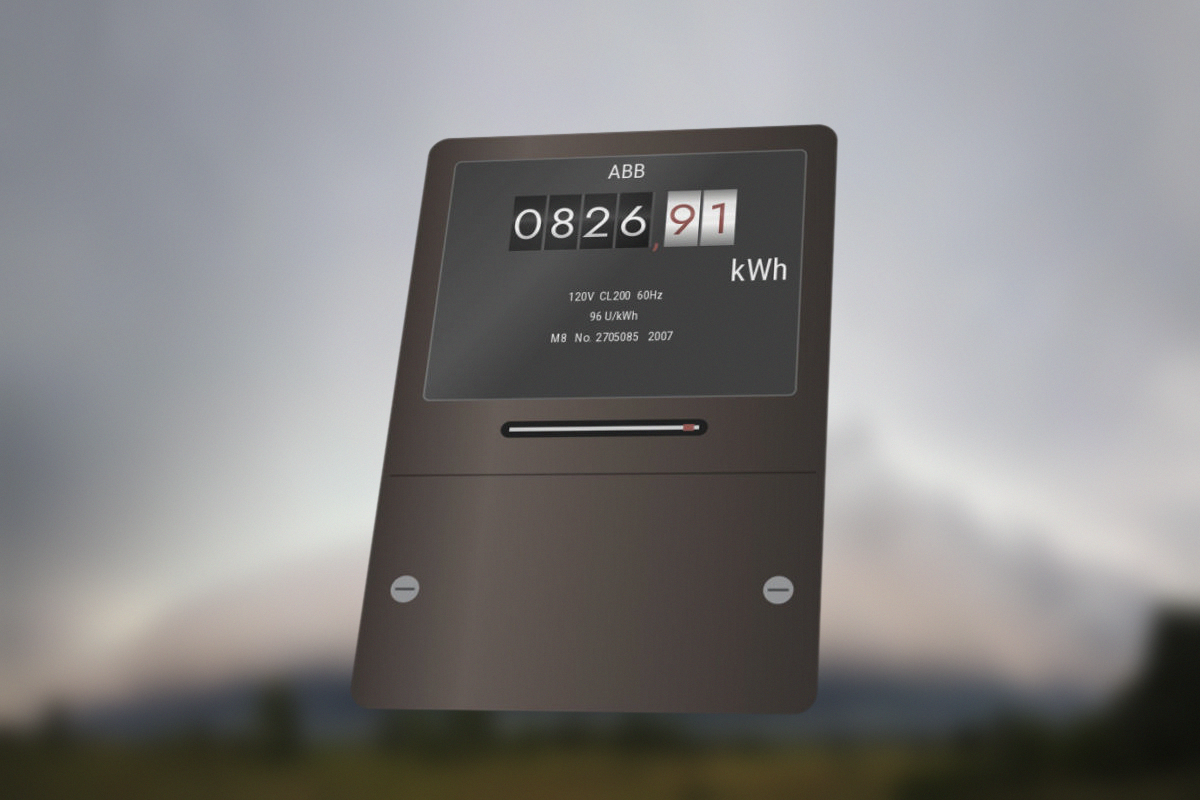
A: 826.91kWh
